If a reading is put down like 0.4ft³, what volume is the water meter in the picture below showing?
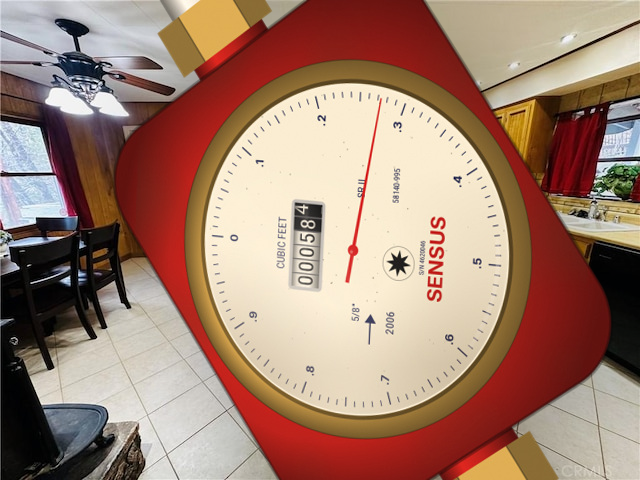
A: 584.27ft³
